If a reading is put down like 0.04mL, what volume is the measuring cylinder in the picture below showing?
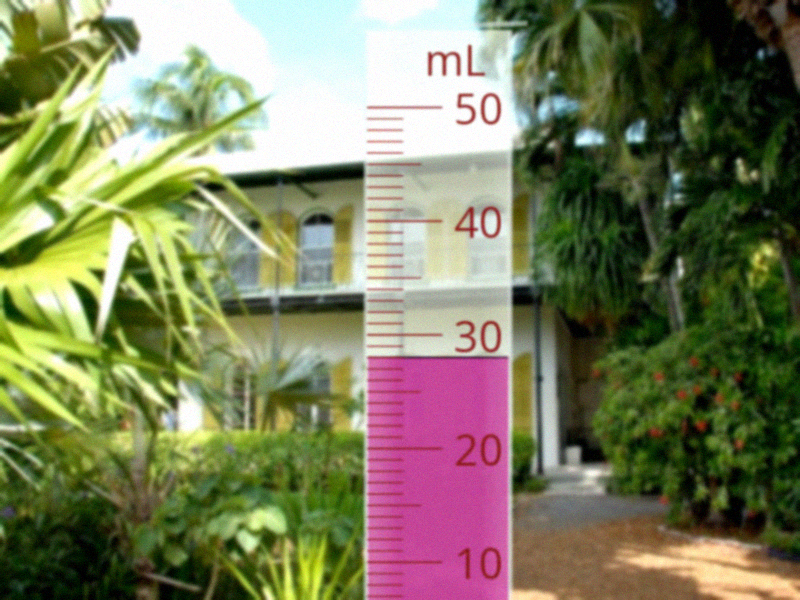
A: 28mL
